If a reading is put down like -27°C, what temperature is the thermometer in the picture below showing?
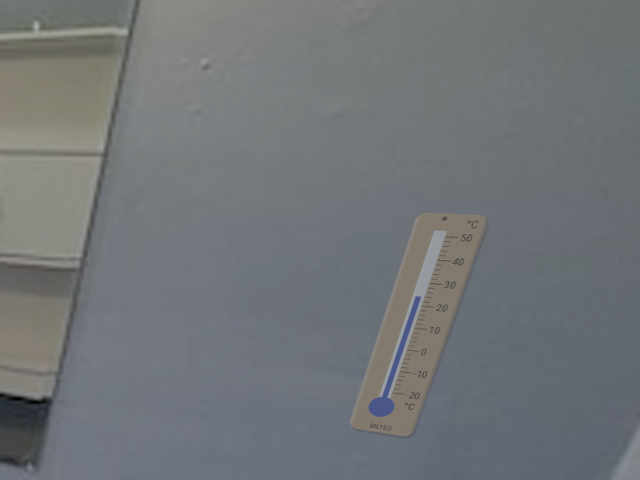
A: 24°C
